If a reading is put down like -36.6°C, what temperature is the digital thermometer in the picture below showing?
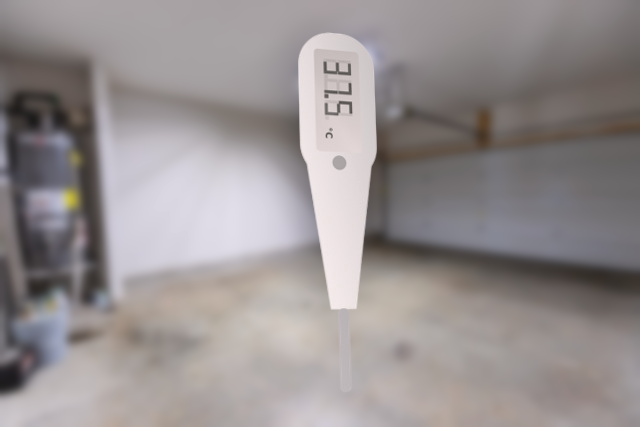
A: 37.5°C
